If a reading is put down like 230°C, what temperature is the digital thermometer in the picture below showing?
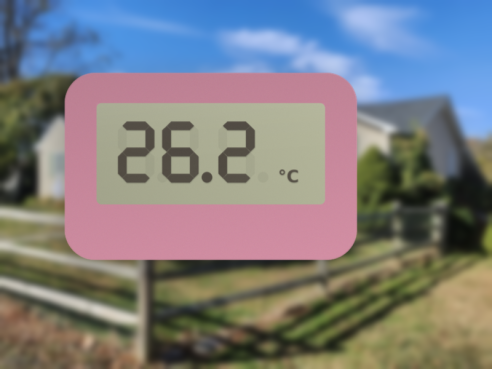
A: 26.2°C
